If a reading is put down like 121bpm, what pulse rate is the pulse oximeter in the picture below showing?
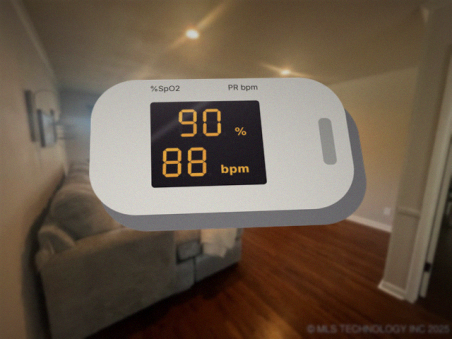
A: 88bpm
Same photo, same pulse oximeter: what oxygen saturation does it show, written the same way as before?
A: 90%
